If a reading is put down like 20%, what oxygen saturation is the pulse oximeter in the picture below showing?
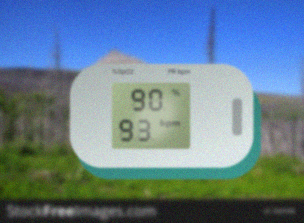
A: 90%
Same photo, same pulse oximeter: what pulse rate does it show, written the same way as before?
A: 93bpm
